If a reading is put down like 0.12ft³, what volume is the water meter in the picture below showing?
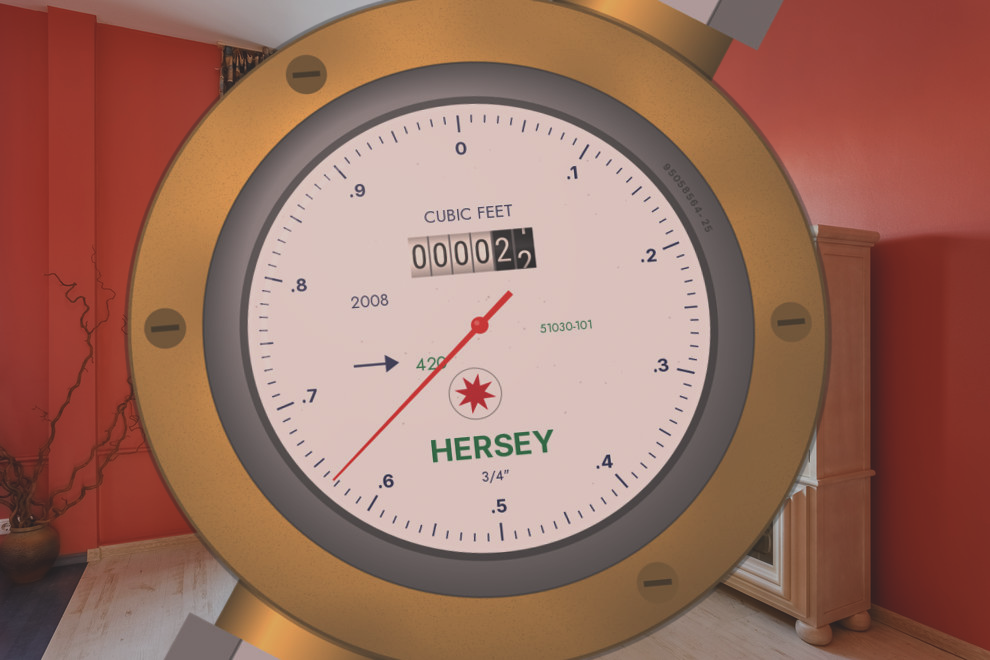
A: 21.63ft³
